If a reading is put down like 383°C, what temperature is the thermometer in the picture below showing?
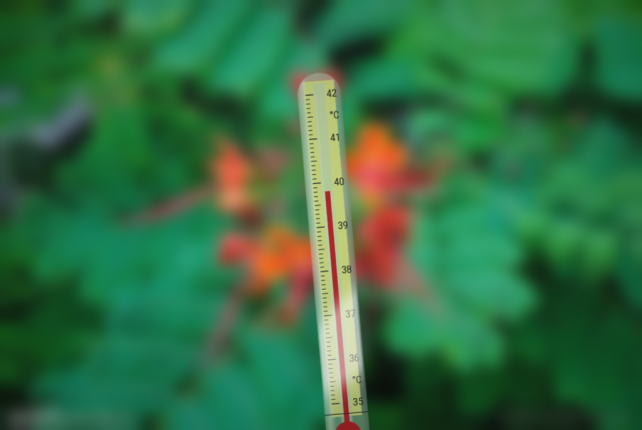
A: 39.8°C
